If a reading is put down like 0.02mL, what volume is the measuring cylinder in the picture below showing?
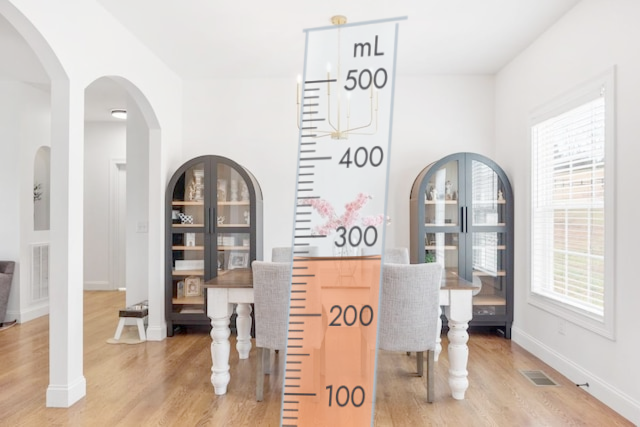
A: 270mL
